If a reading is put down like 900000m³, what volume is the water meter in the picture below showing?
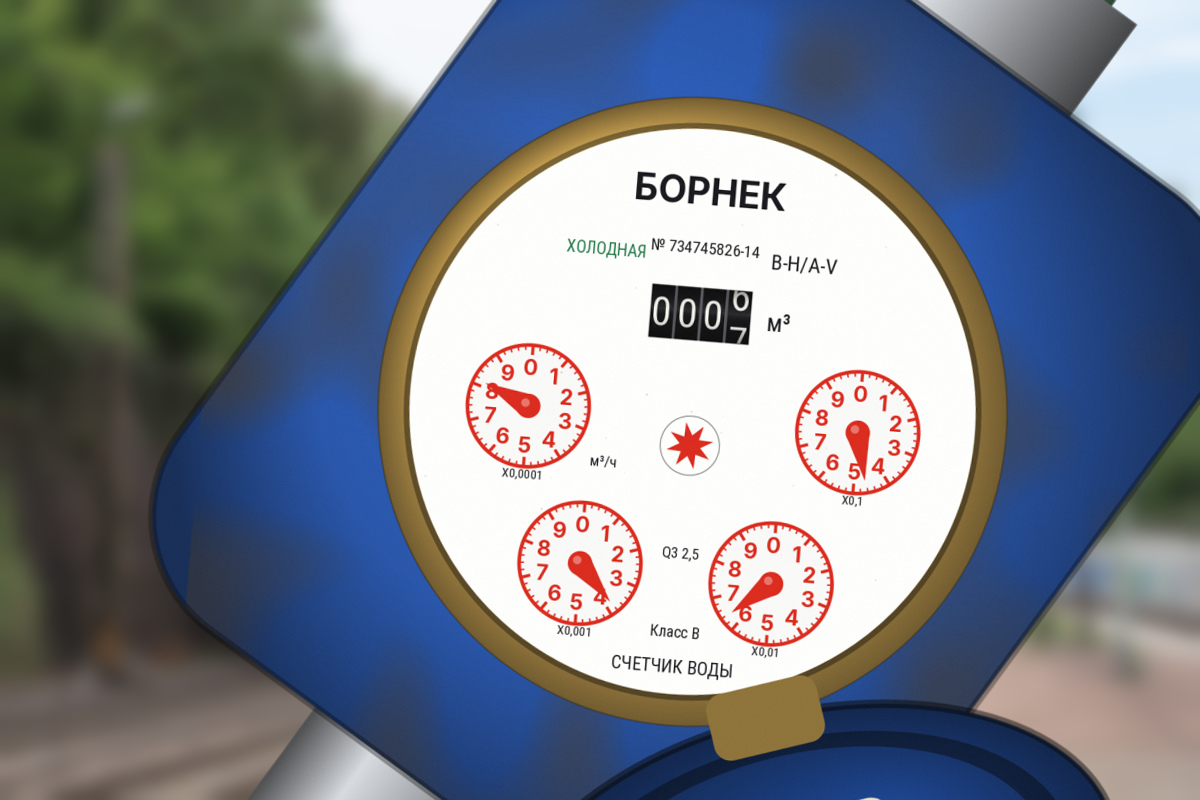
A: 6.4638m³
